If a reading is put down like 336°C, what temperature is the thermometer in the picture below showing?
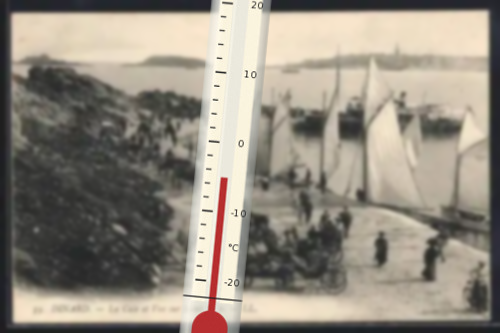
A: -5°C
